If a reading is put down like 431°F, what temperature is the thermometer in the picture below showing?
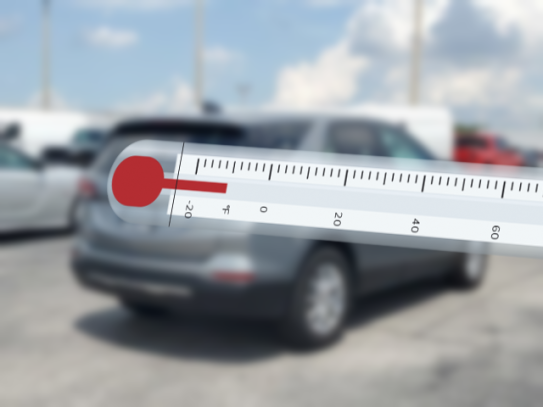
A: -11°F
